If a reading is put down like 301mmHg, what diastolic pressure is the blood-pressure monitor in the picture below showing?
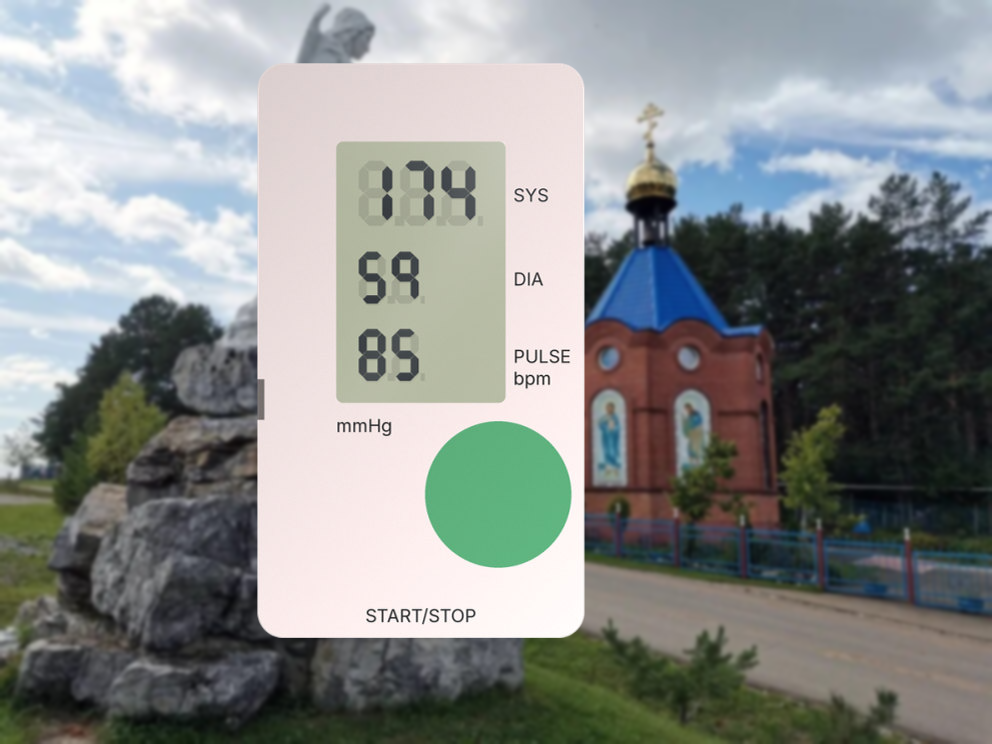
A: 59mmHg
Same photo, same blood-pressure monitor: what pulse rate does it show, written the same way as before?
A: 85bpm
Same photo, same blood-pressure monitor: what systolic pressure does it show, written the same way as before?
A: 174mmHg
